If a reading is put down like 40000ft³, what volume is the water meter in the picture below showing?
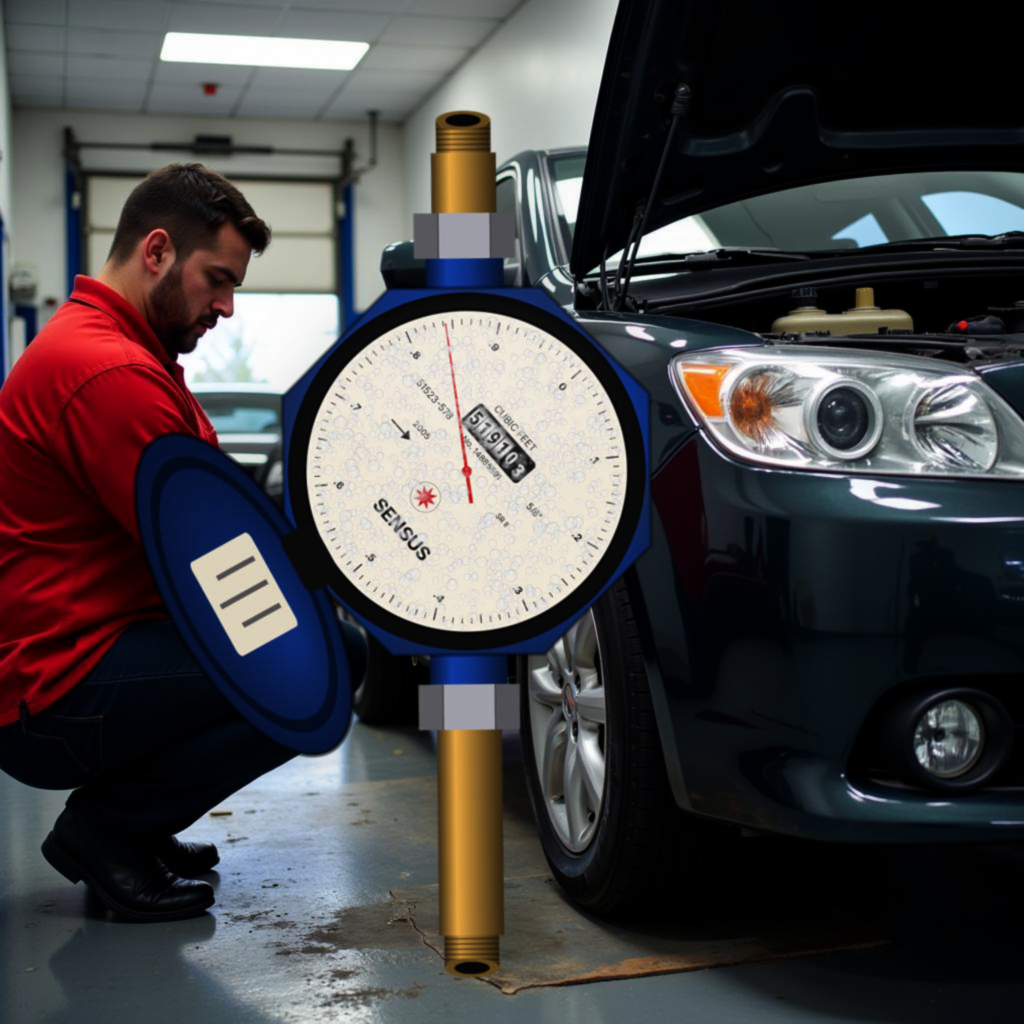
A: 519102.84ft³
